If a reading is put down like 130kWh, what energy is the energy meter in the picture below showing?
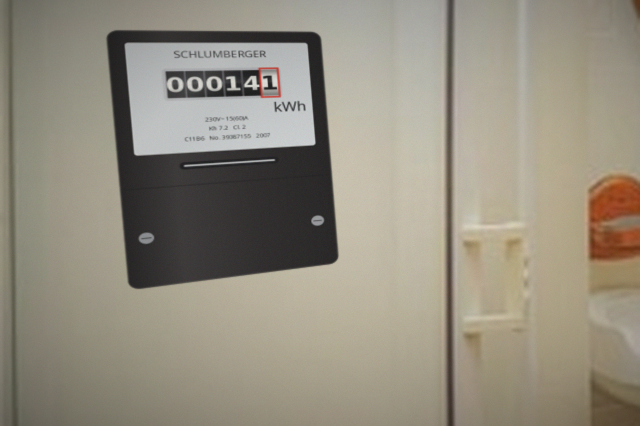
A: 14.1kWh
